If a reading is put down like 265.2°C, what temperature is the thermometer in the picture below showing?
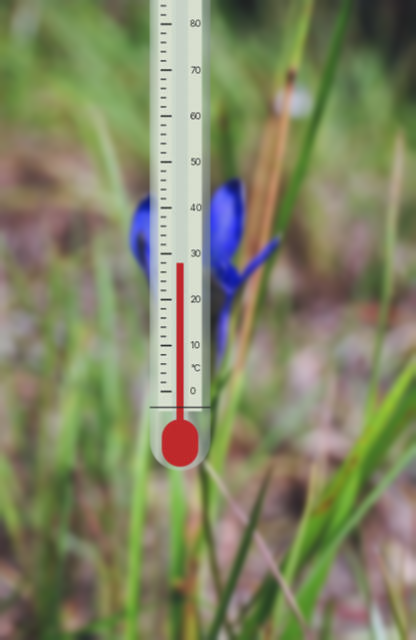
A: 28°C
